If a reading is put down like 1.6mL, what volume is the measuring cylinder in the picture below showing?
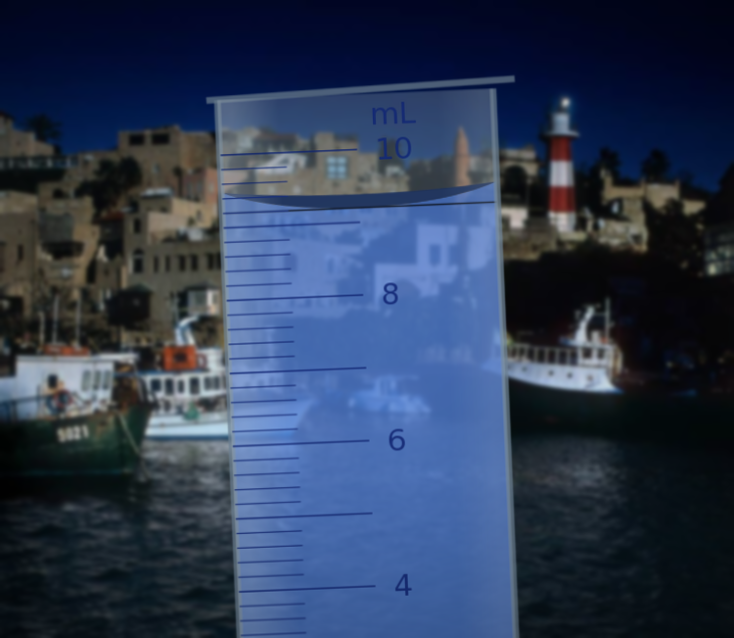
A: 9.2mL
